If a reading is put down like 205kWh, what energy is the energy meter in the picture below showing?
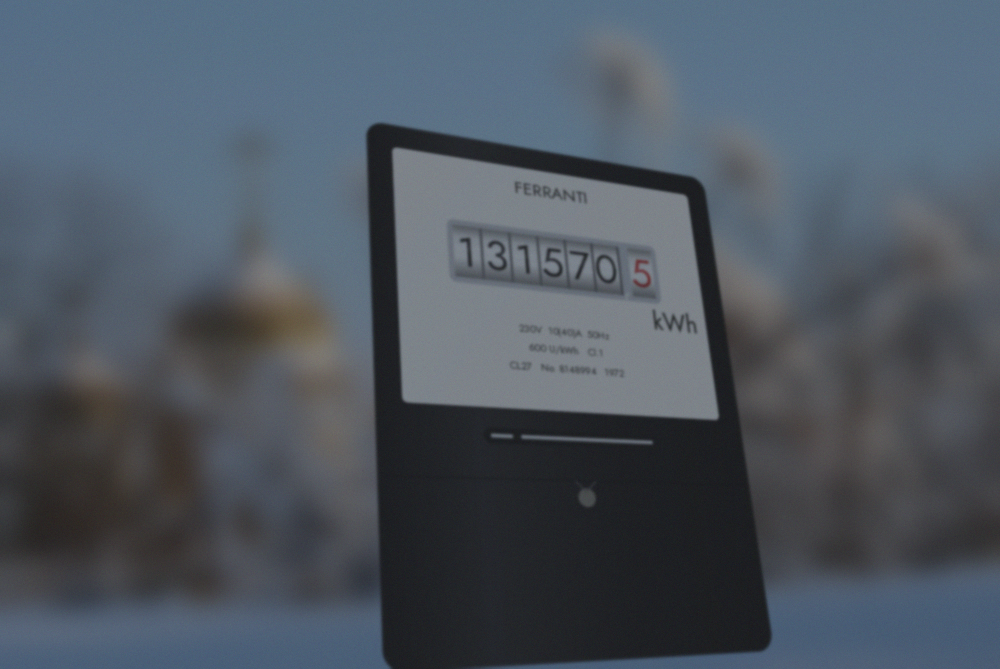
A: 131570.5kWh
